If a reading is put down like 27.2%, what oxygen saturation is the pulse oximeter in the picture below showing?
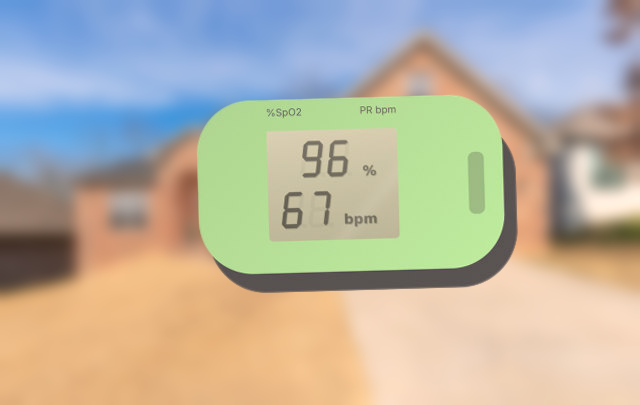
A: 96%
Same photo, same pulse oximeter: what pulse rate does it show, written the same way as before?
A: 67bpm
